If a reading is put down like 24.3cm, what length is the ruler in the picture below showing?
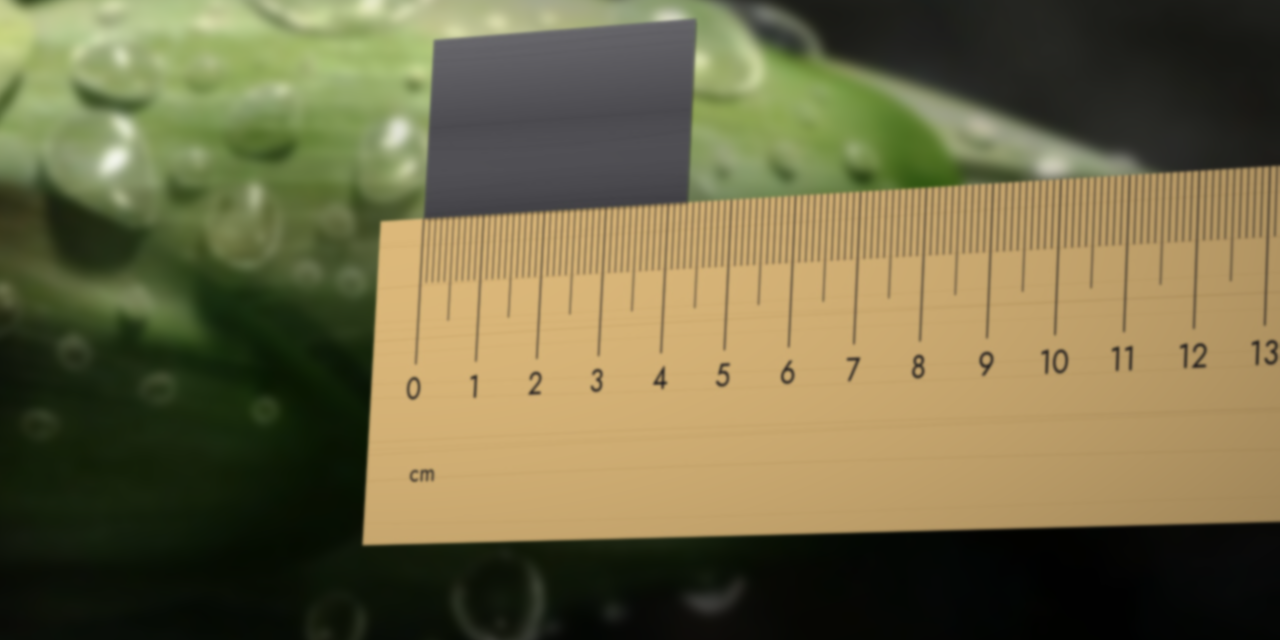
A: 4.3cm
